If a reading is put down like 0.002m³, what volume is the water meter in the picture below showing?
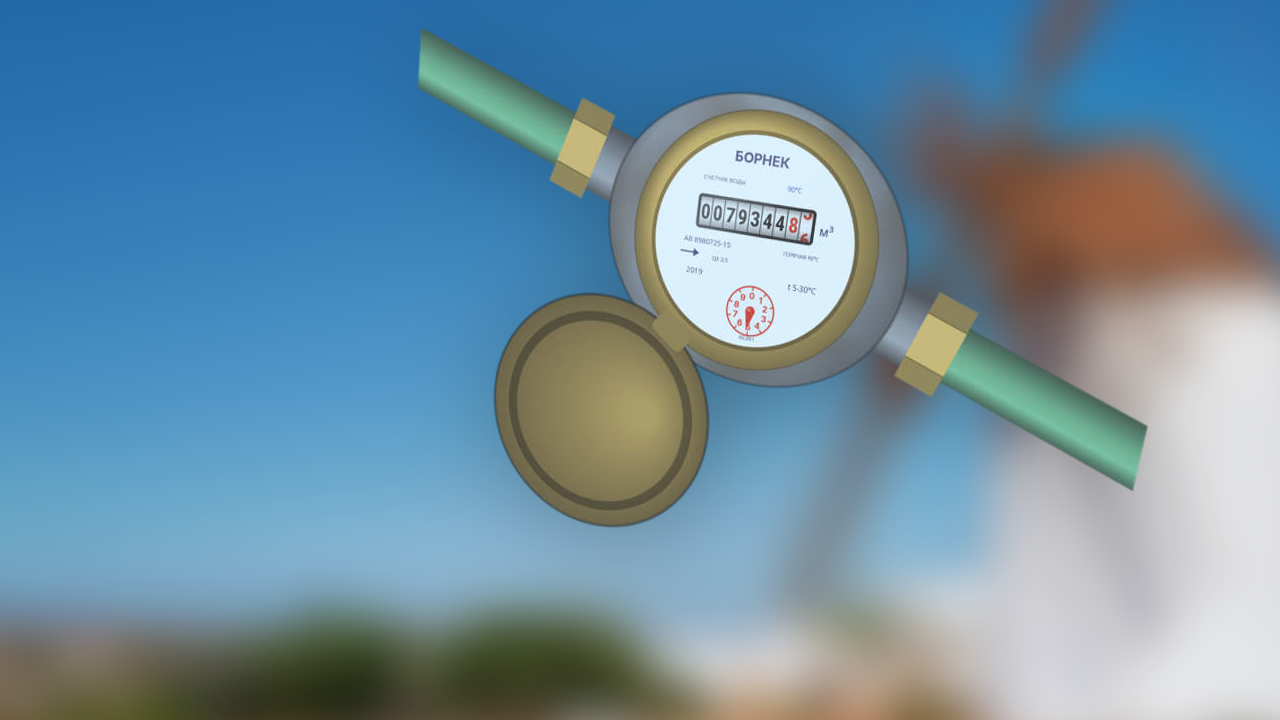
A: 79344.855m³
